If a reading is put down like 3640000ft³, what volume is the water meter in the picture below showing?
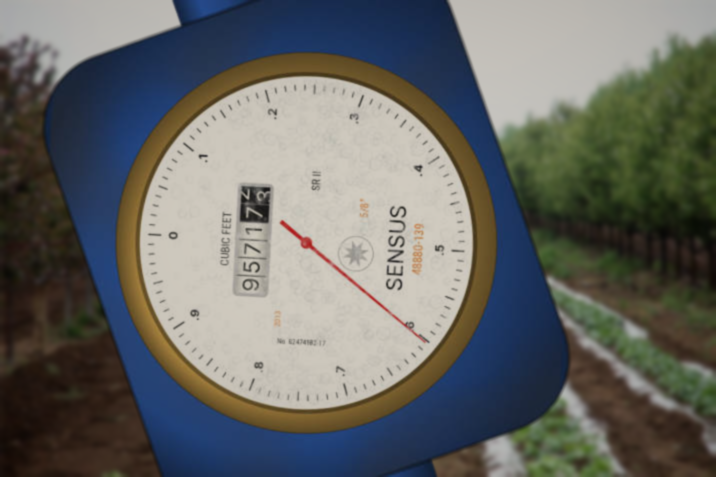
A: 957172.60ft³
